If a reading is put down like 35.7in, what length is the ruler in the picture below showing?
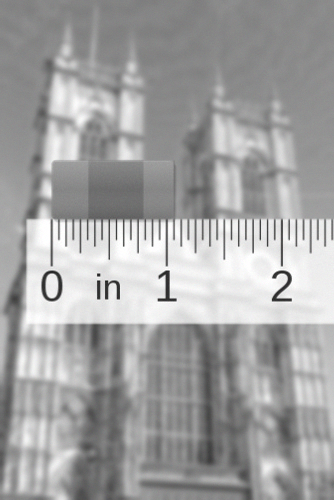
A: 1.0625in
